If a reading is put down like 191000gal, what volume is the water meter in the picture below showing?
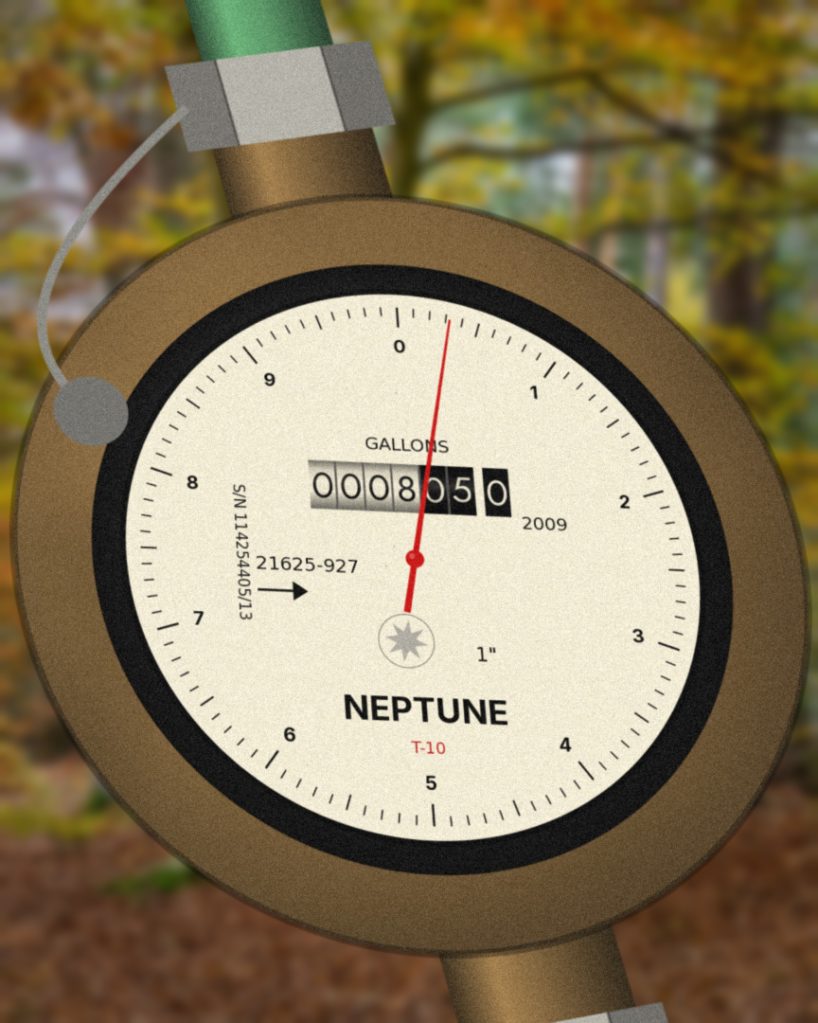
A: 8050.3gal
